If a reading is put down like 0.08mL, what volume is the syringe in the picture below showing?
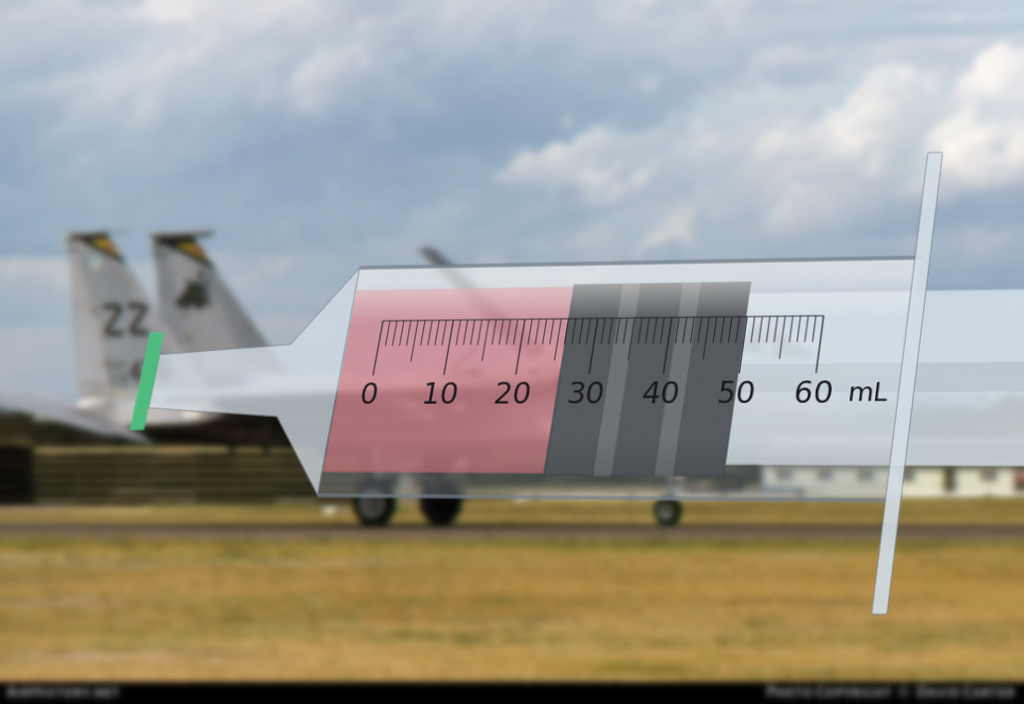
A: 26mL
